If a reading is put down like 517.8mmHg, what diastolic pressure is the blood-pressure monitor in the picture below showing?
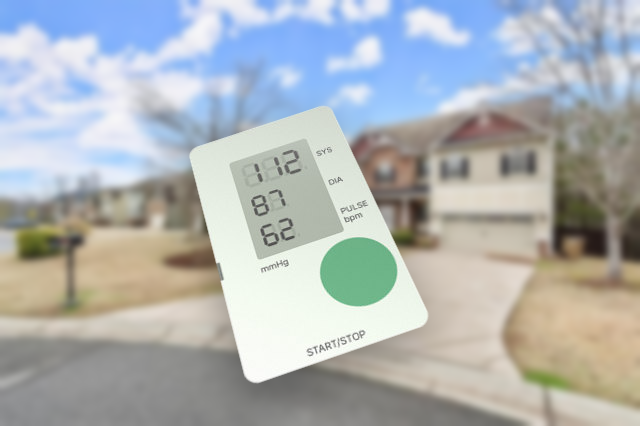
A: 87mmHg
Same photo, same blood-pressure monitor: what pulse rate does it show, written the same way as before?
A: 62bpm
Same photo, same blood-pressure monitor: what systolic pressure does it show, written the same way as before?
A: 112mmHg
